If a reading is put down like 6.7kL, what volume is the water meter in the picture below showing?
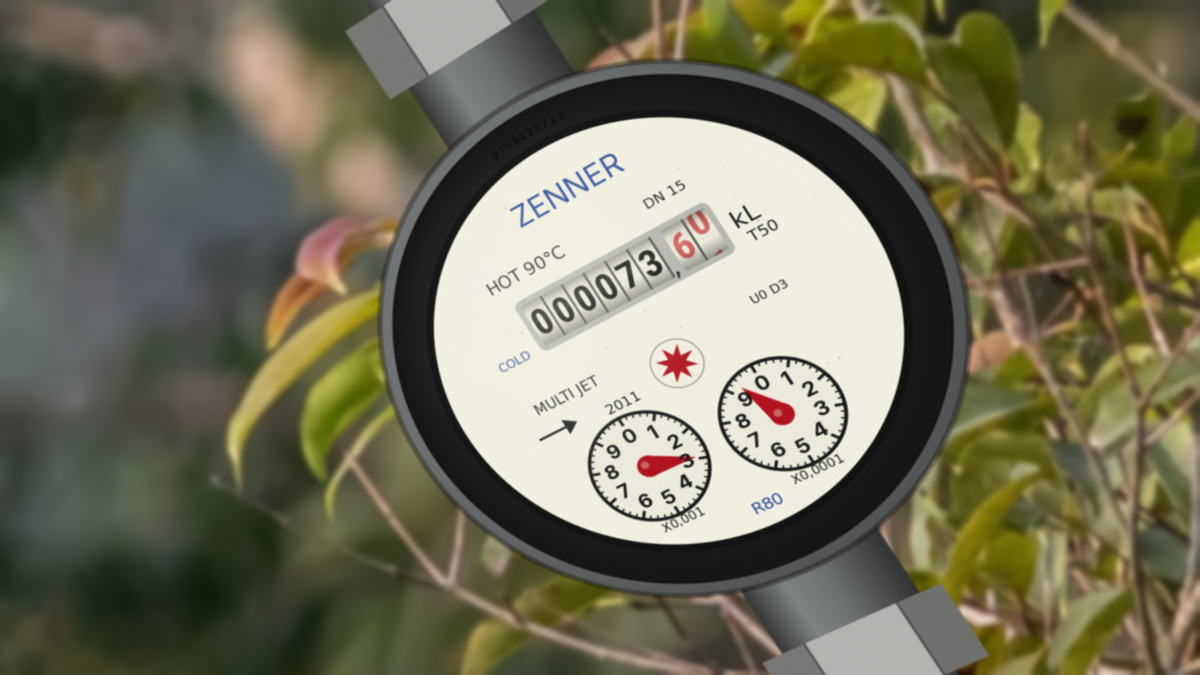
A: 73.6029kL
